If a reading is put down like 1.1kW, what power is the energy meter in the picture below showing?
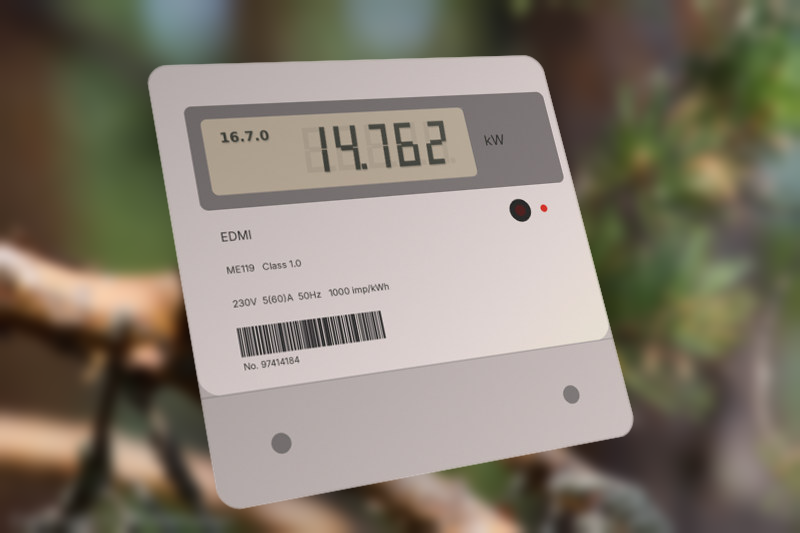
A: 14.762kW
